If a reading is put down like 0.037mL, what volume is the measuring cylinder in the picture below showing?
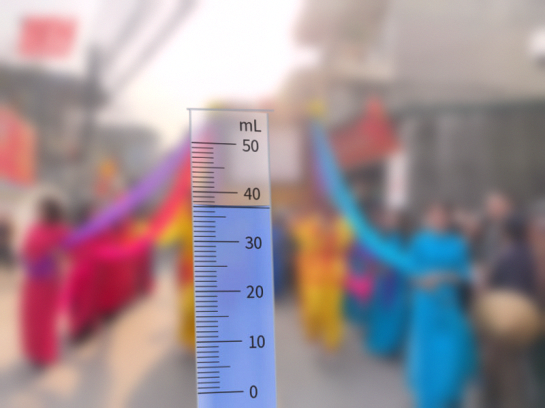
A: 37mL
